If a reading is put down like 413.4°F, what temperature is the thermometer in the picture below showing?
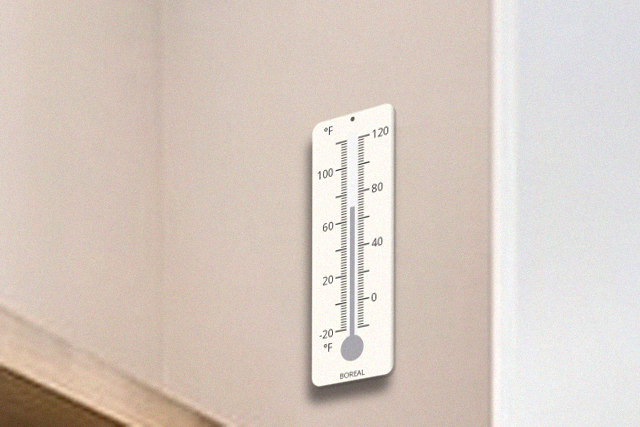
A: 70°F
